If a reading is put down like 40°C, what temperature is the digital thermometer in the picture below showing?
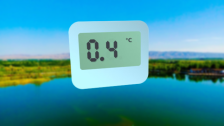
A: 0.4°C
